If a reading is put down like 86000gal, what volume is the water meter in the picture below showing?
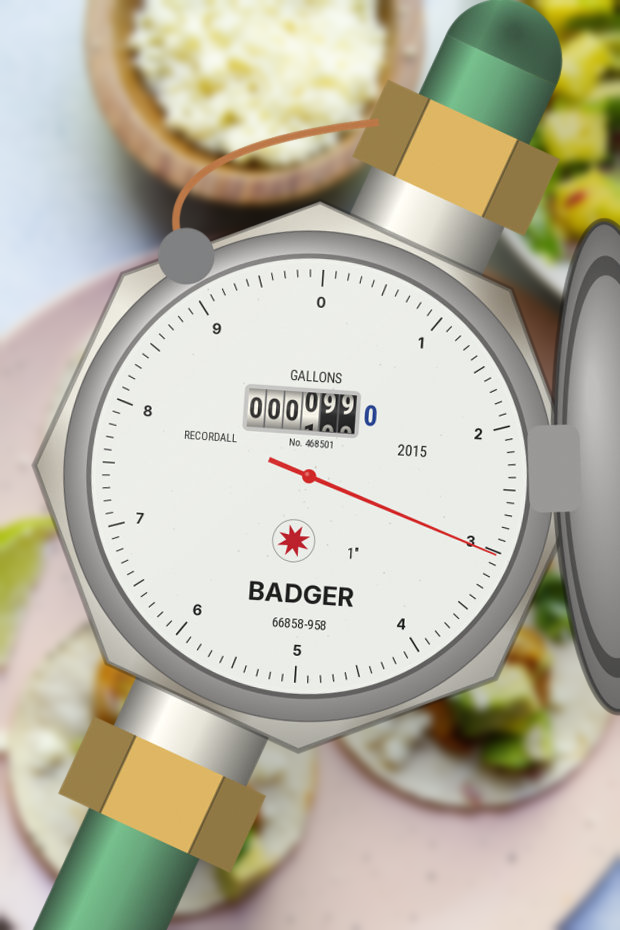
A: 993.0gal
